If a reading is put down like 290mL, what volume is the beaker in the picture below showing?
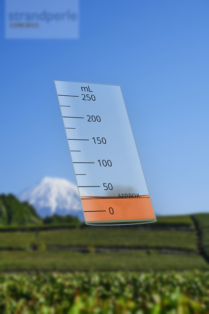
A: 25mL
